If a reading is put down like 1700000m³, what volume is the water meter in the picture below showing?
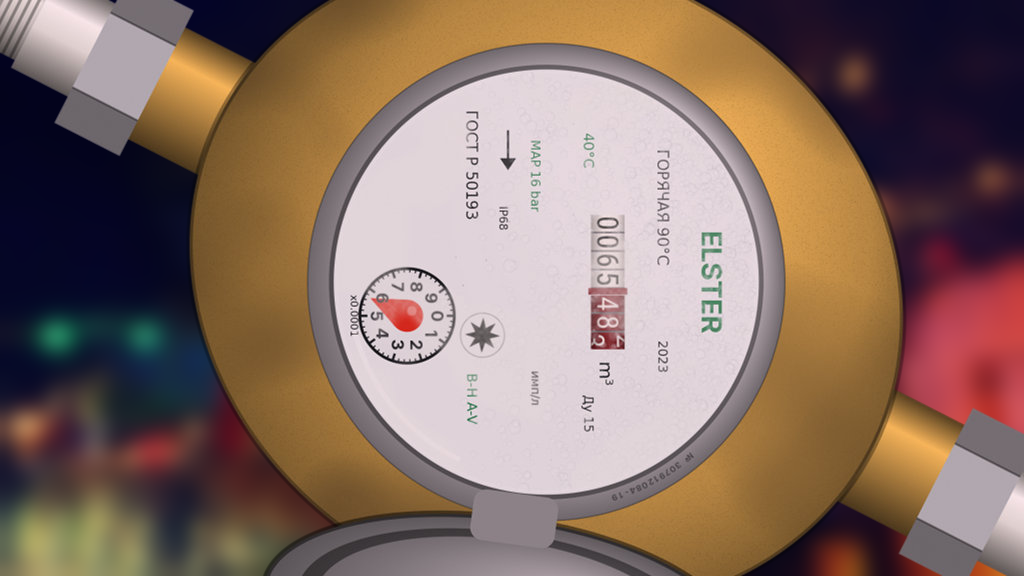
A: 65.4825m³
